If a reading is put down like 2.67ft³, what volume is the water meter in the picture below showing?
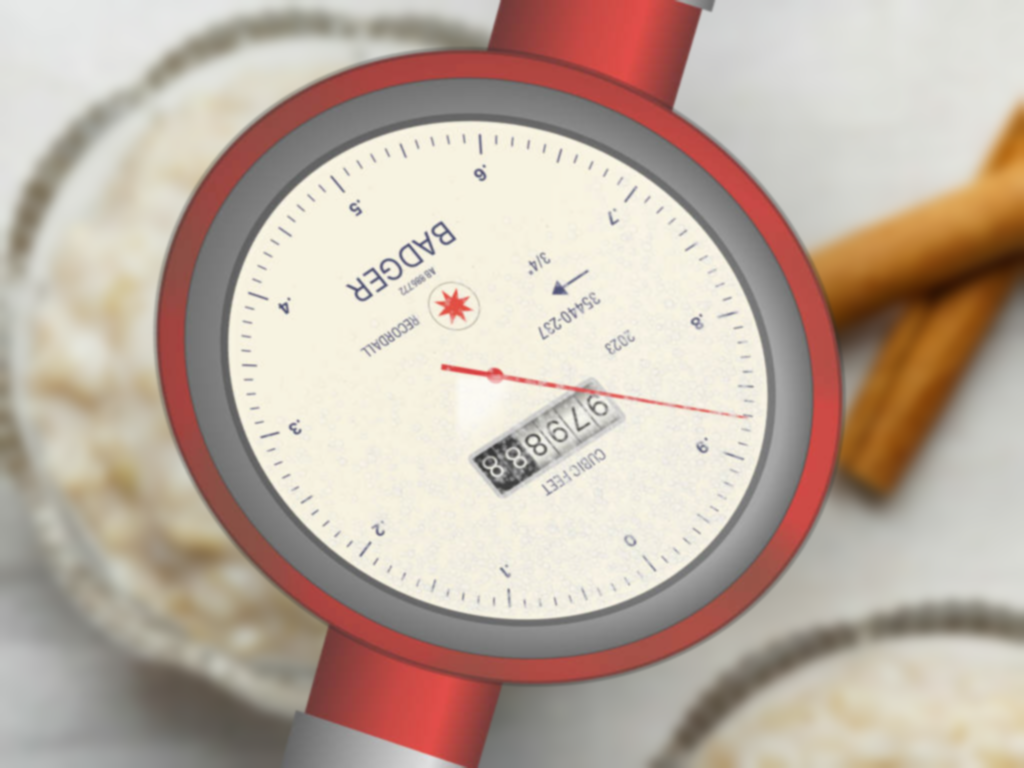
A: 979887.87ft³
